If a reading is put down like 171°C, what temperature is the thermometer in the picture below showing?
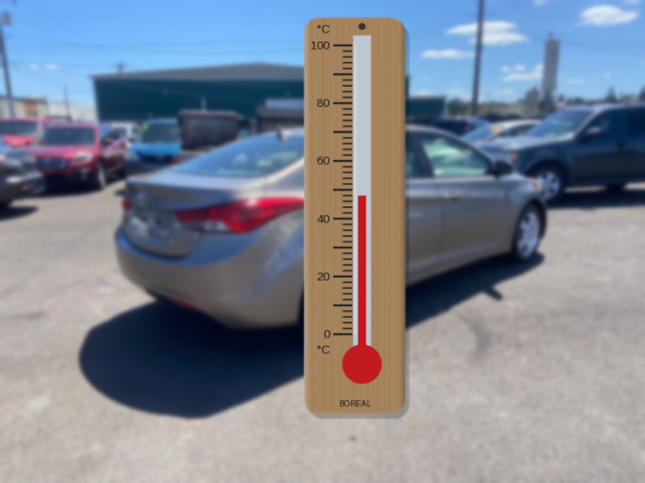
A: 48°C
